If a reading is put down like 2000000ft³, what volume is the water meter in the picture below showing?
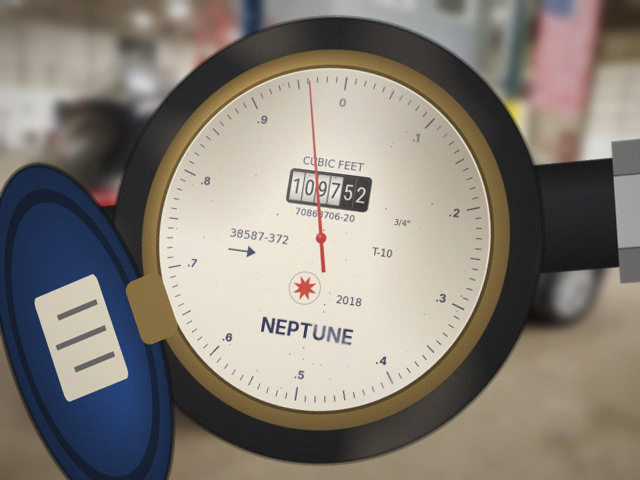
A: 109751.96ft³
